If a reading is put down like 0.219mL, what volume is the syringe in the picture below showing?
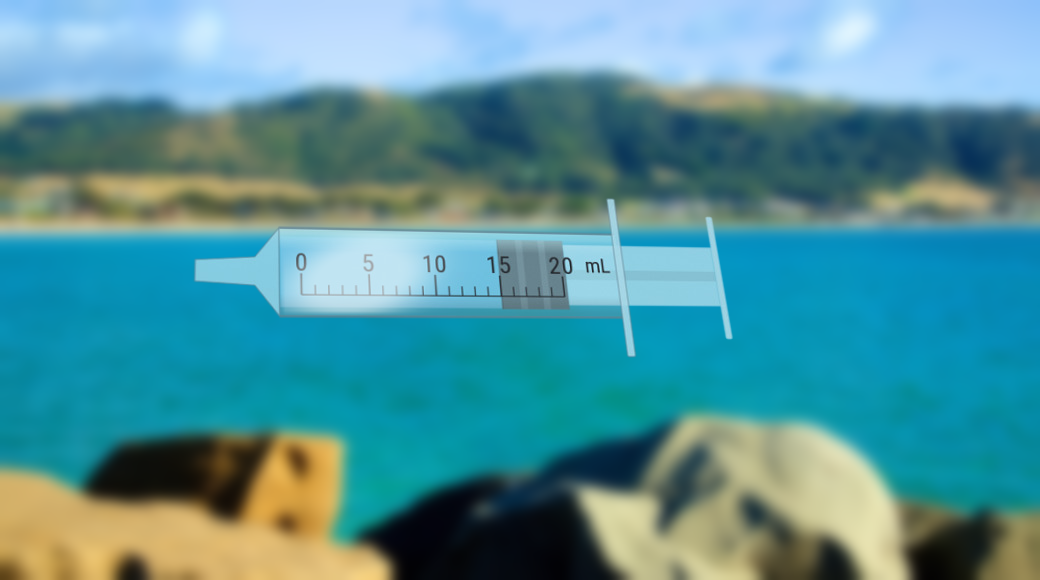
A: 15mL
